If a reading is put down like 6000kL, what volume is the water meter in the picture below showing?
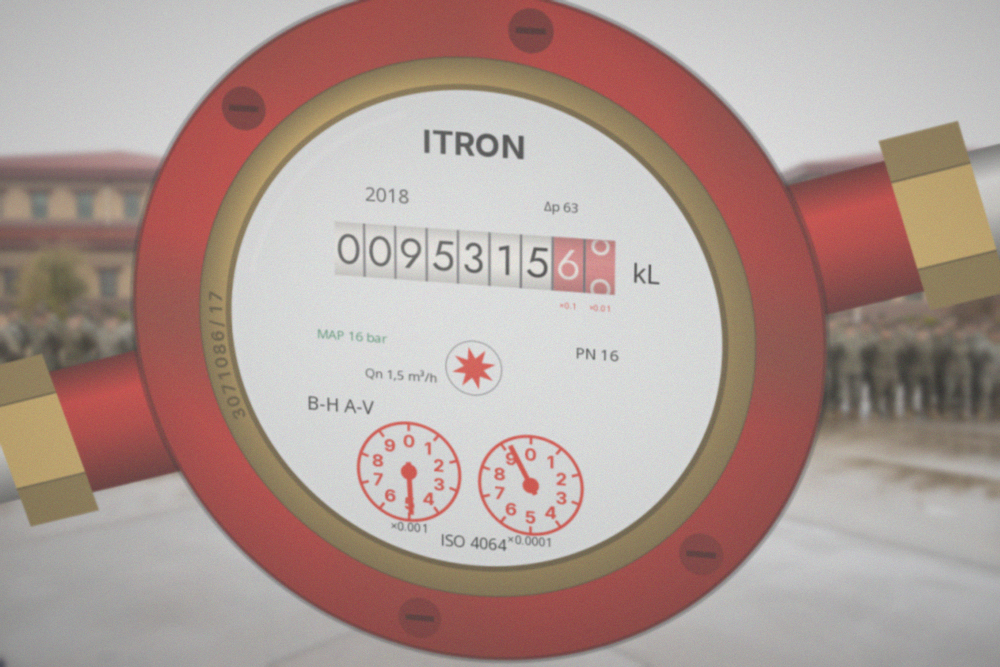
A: 95315.6849kL
